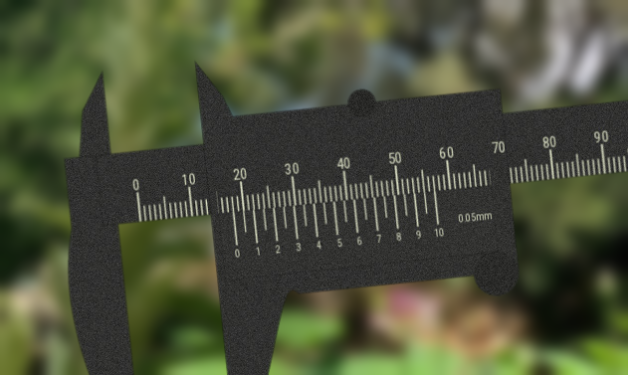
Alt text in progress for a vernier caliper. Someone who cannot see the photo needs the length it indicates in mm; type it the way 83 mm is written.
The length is 18.0 mm
